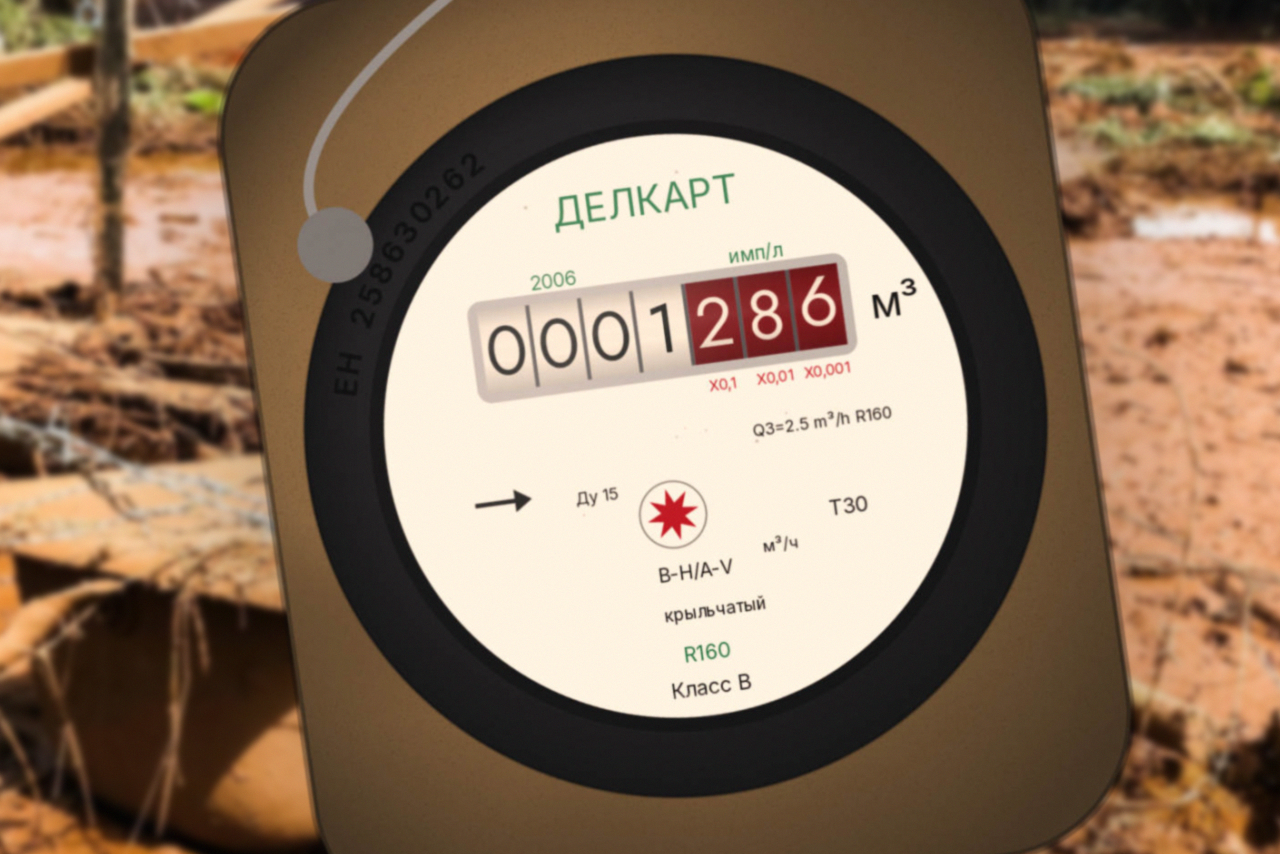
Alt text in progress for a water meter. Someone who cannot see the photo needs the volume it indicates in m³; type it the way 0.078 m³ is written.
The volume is 1.286 m³
